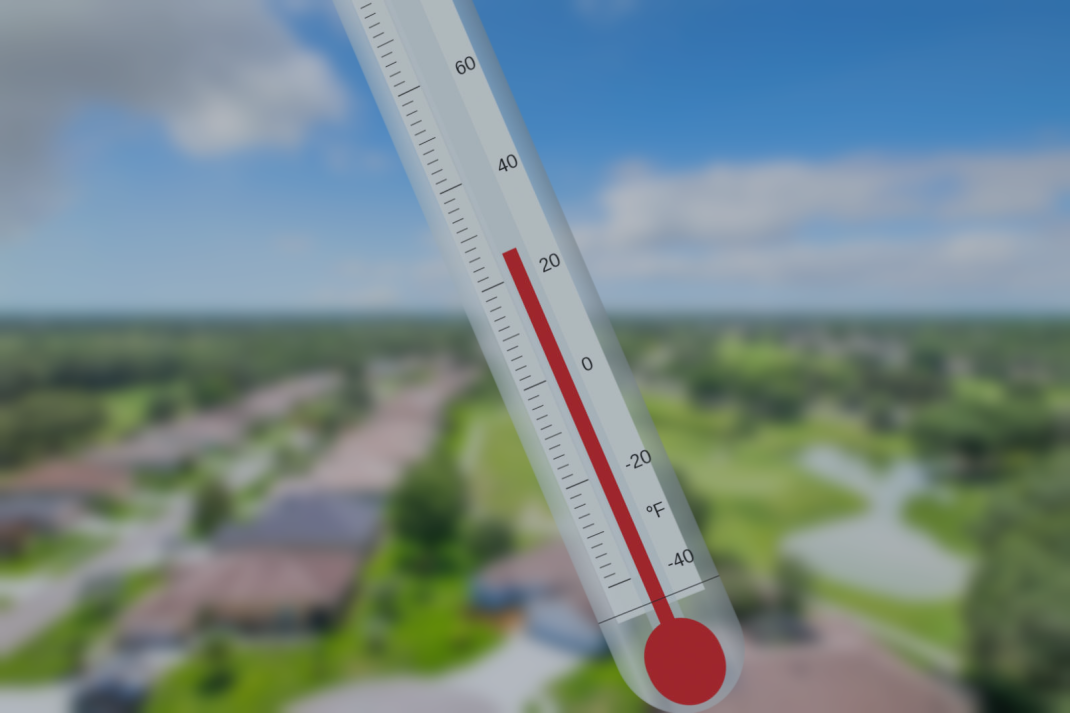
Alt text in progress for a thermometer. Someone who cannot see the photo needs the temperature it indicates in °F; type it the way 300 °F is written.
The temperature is 25 °F
